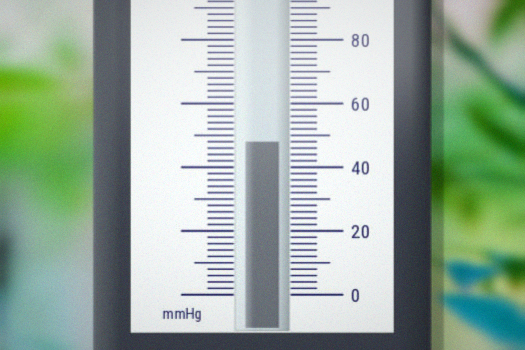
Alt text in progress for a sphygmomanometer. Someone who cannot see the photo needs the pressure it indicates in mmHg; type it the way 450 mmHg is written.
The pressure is 48 mmHg
